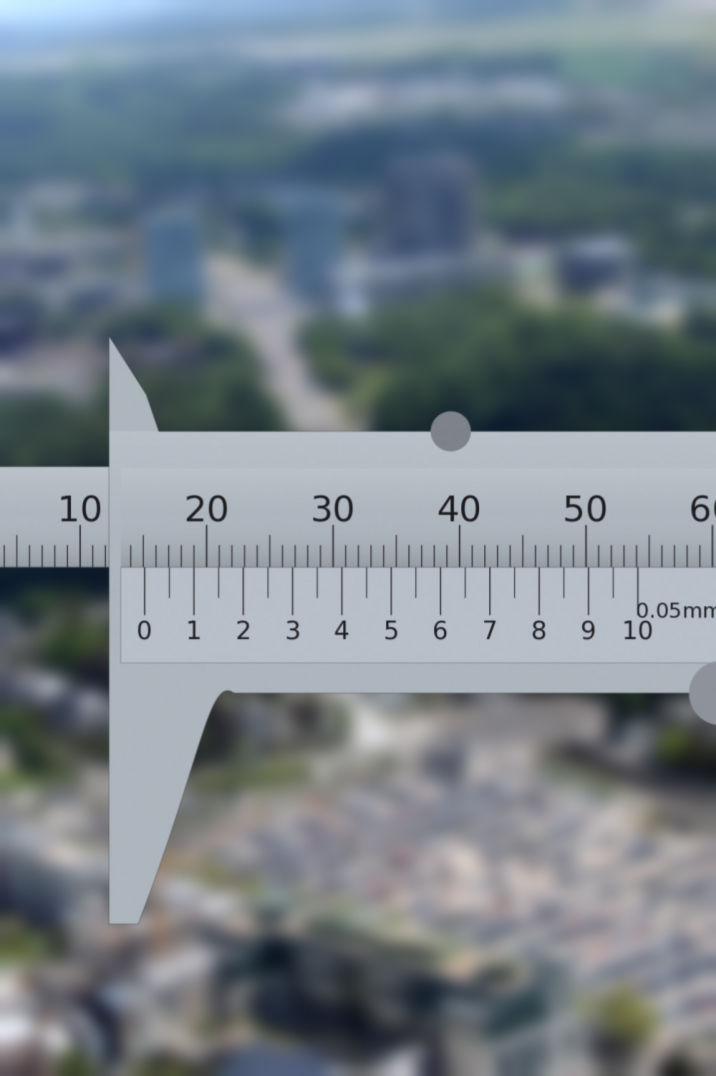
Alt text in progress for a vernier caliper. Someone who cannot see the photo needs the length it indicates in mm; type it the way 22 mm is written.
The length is 15.1 mm
